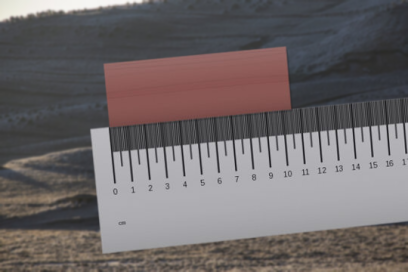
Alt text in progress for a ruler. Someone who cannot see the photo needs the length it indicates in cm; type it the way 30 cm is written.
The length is 10.5 cm
